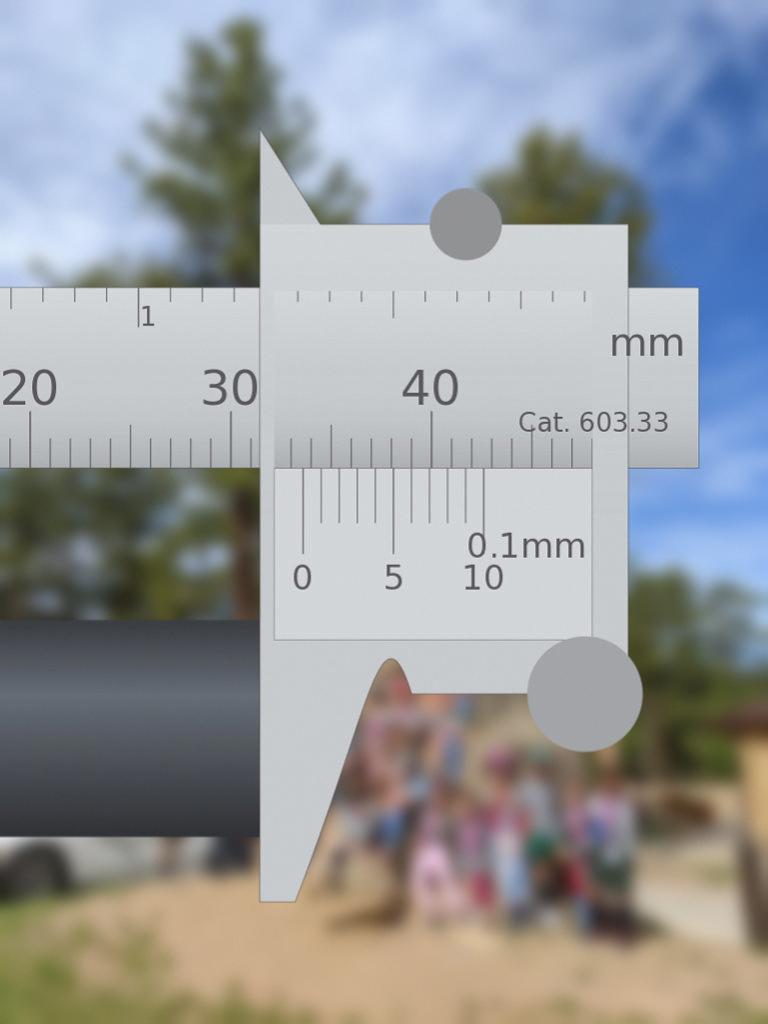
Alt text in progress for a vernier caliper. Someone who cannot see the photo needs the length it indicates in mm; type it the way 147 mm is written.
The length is 33.6 mm
